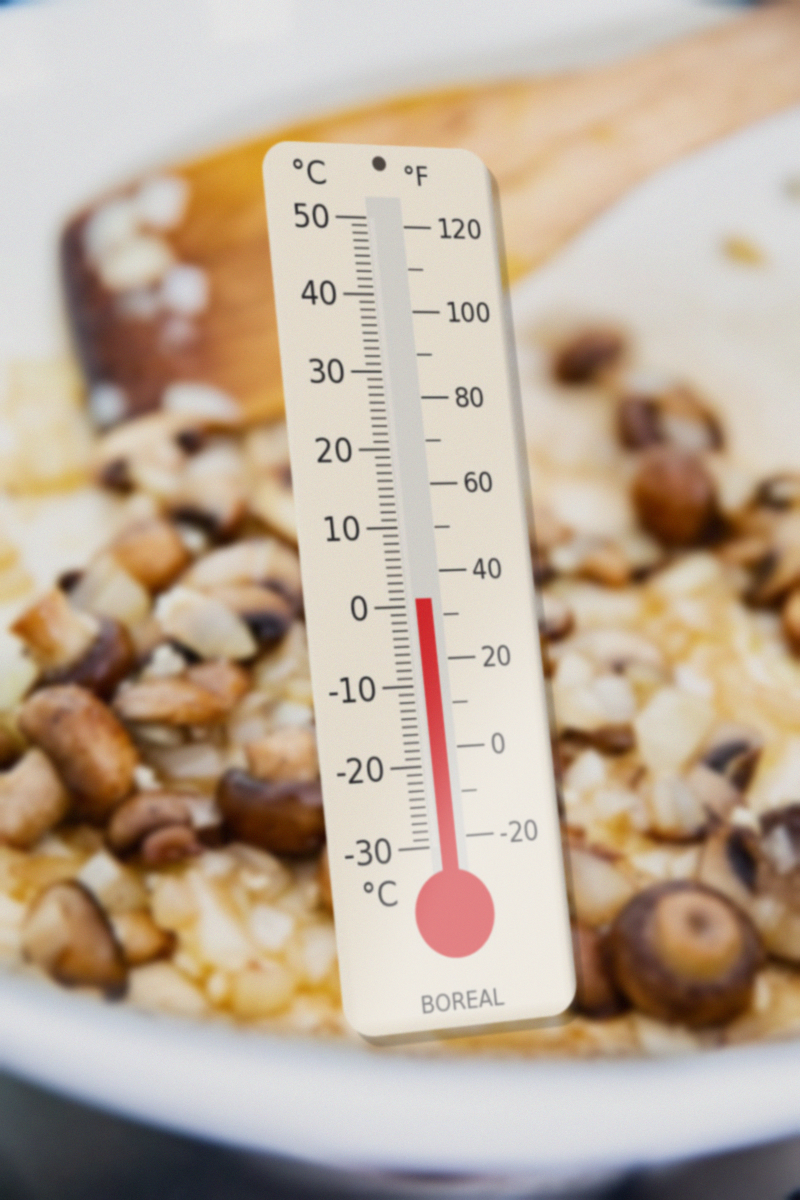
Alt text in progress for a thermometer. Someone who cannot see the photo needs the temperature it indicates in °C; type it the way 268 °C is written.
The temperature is 1 °C
